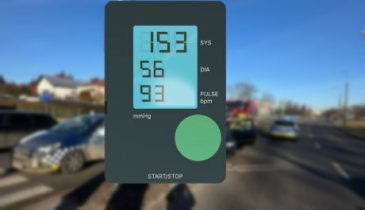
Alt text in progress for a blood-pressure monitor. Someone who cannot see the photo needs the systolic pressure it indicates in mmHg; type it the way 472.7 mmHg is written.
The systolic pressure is 153 mmHg
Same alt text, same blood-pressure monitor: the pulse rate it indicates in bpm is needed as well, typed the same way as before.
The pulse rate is 93 bpm
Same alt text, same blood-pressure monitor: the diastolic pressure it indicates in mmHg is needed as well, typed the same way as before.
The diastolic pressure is 56 mmHg
